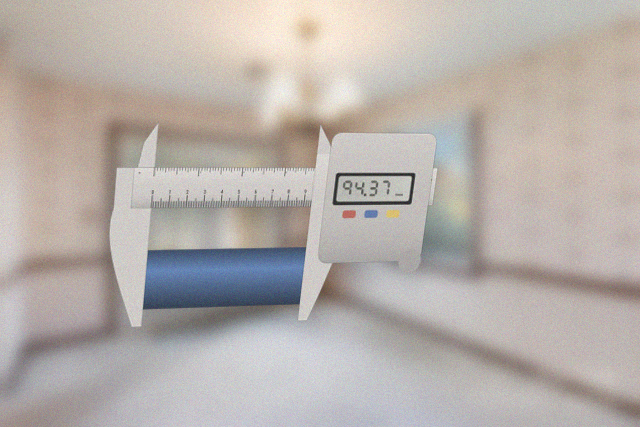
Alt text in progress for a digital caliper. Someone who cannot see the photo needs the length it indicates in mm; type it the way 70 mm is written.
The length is 94.37 mm
